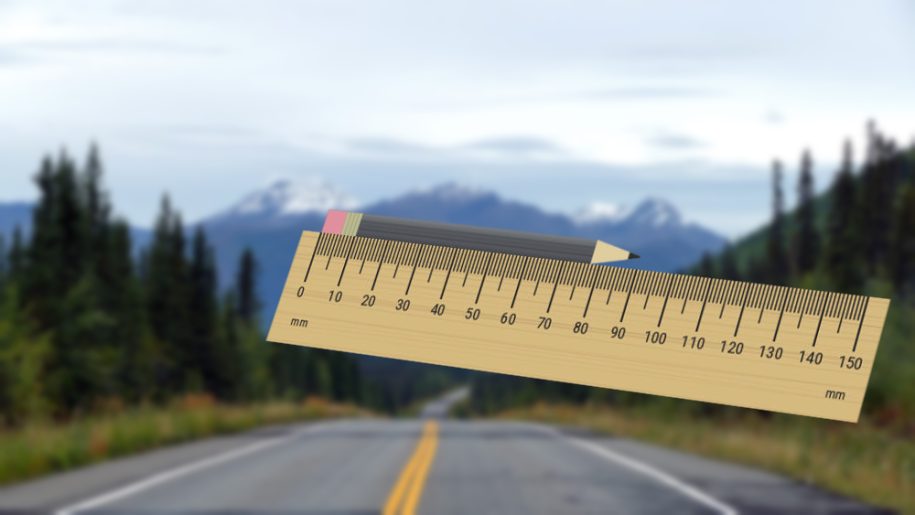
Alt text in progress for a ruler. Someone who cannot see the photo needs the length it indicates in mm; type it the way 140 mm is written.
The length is 90 mm
